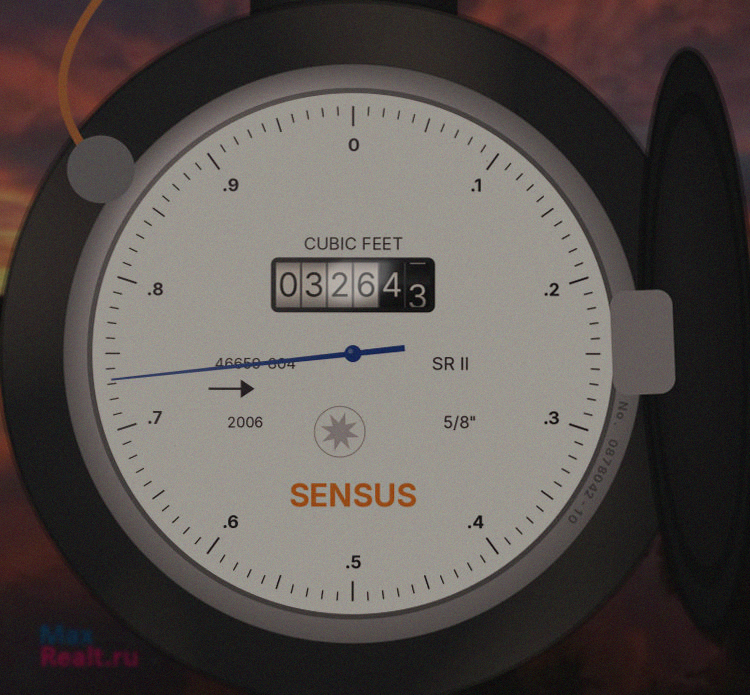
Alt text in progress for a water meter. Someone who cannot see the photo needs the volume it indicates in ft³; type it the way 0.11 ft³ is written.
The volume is 32642.73 ft³
